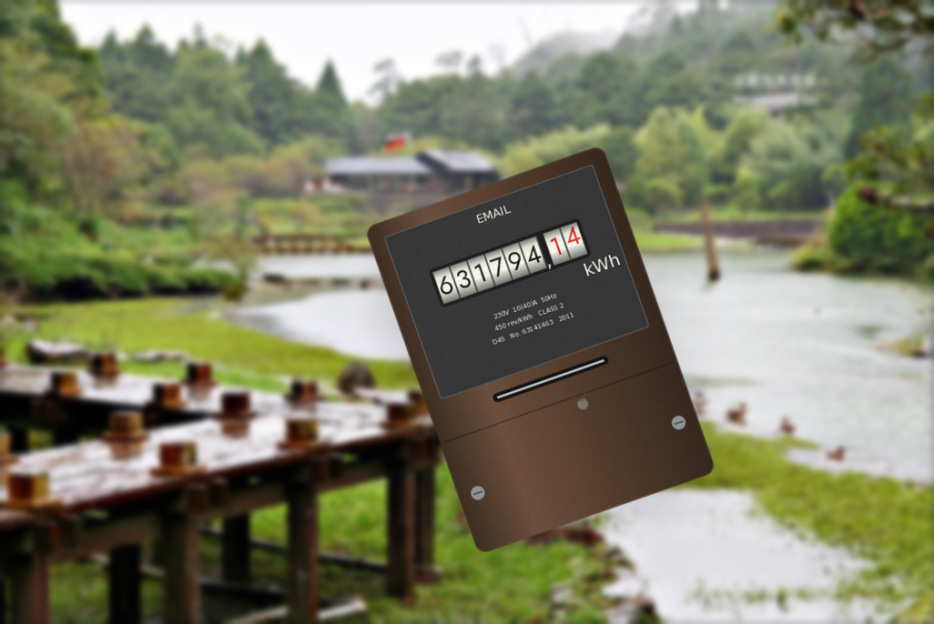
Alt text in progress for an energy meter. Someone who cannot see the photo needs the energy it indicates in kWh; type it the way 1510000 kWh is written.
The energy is 631794.14 kWh
